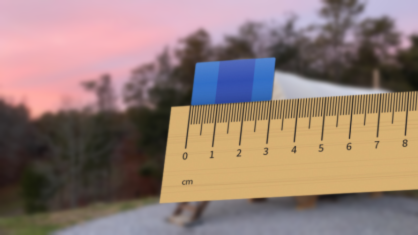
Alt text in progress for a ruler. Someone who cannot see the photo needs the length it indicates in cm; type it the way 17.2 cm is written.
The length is 3 cm
